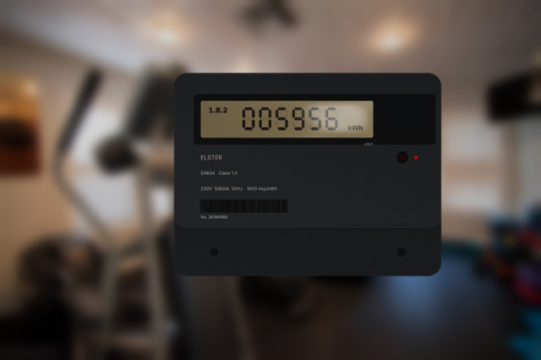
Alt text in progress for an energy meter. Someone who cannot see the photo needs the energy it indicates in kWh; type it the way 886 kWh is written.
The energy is 5956 kWh
